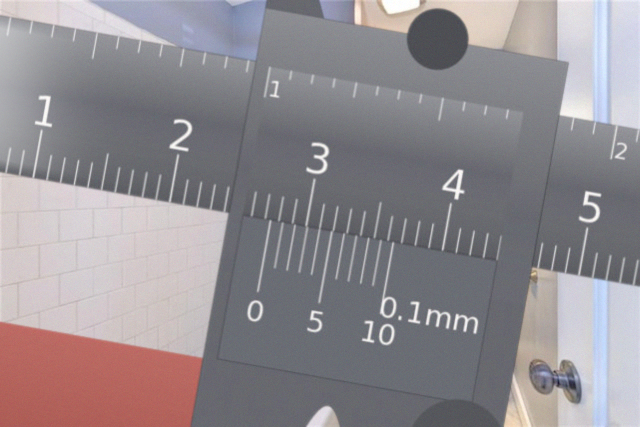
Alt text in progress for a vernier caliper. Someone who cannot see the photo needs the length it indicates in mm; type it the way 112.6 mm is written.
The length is 27.4 mm
